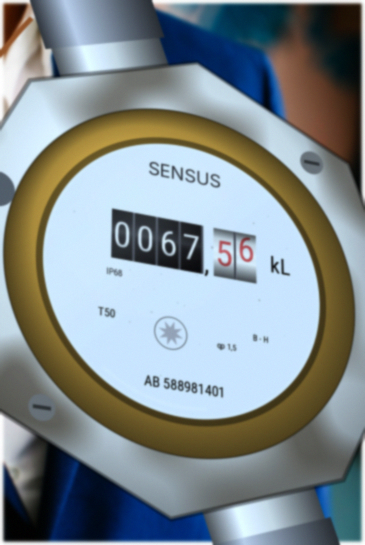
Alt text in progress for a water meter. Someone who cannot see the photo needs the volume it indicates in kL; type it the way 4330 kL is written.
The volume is 67.56 kL
